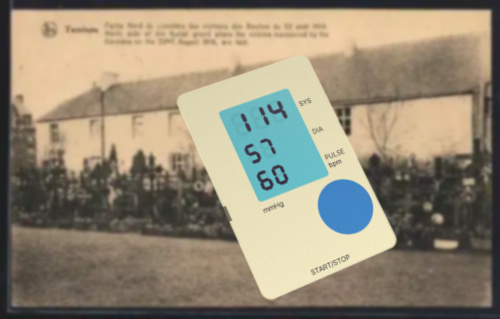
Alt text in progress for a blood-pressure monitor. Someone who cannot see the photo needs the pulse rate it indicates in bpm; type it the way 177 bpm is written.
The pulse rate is 60 bpm
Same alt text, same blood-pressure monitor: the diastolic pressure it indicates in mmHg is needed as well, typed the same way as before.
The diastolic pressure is 57 mmHg
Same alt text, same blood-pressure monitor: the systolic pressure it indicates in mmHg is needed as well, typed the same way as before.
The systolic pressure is 114 mmHg
